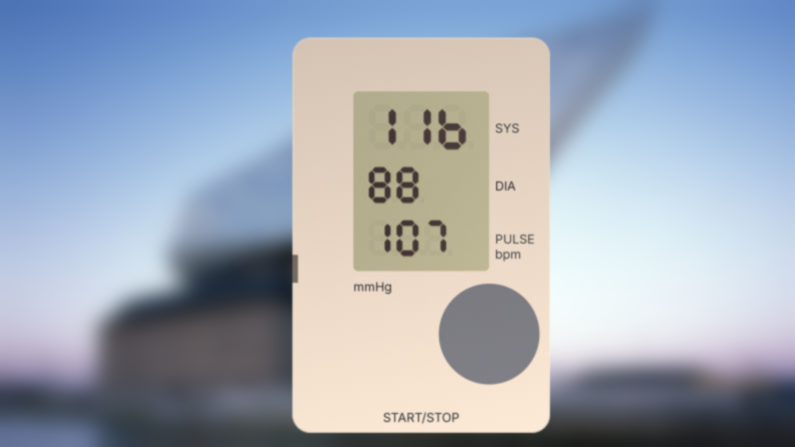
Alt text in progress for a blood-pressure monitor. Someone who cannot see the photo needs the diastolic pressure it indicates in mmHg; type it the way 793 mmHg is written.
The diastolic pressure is 88 mmHg
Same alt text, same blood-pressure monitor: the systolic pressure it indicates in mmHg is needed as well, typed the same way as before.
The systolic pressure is 116 mmHg
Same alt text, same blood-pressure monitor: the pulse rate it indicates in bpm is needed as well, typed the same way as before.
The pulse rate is 107 bpm
